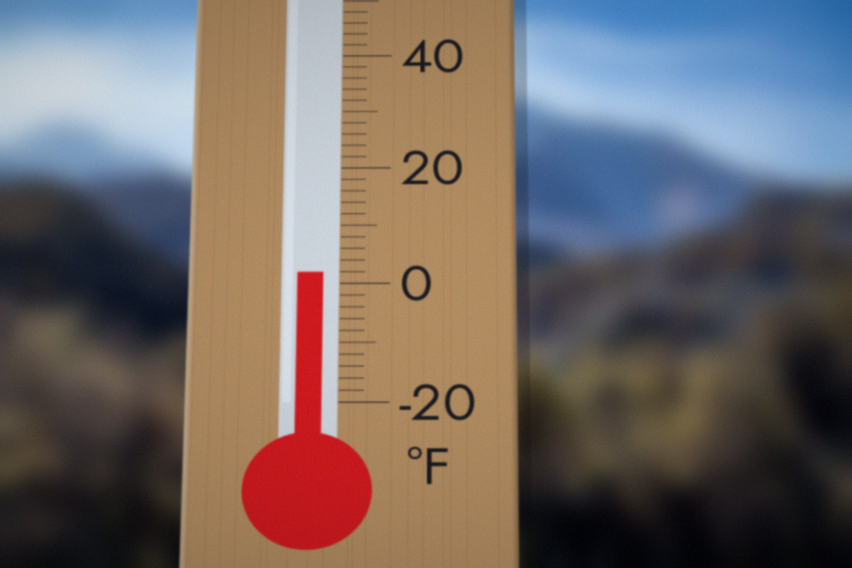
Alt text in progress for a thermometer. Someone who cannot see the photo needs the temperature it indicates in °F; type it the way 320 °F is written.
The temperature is 2 °F
